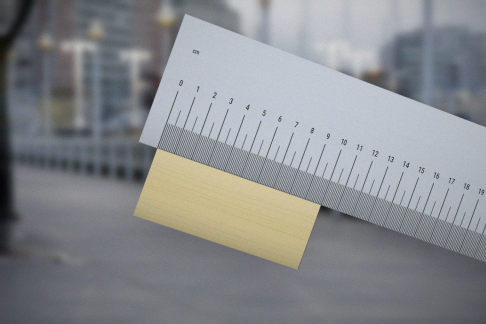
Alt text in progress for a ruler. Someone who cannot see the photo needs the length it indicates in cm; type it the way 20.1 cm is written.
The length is 10 cm
